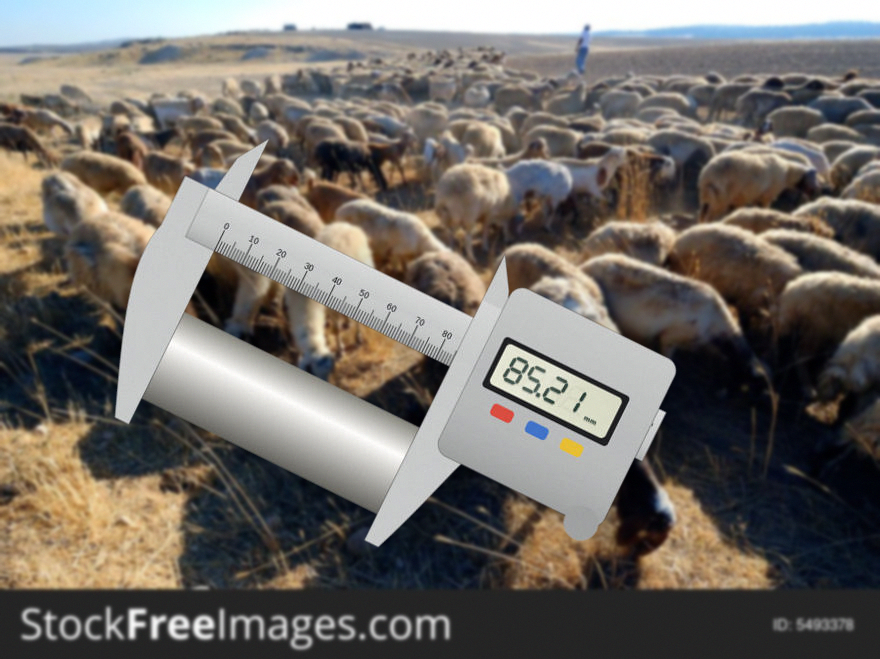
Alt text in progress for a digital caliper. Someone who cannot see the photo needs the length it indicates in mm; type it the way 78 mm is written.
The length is 85.21 mm
